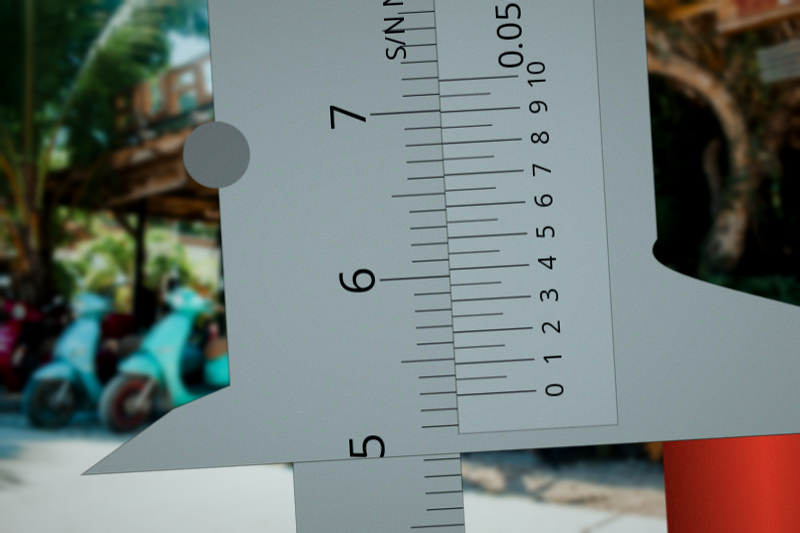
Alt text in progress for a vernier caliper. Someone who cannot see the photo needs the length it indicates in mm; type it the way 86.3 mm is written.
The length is 52.8 mm
